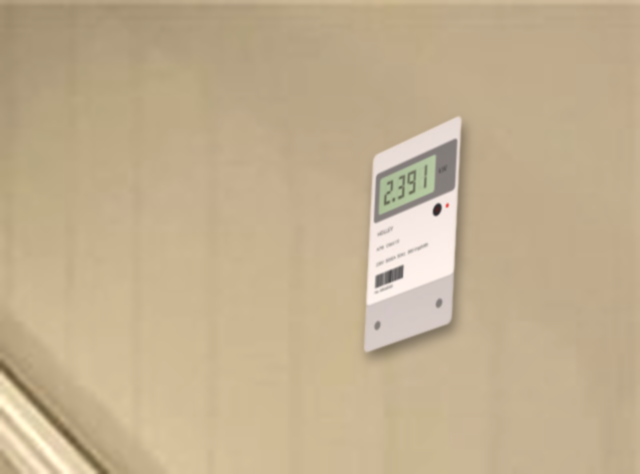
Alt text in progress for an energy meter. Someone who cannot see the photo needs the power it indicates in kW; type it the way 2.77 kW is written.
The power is 2.391 kW
